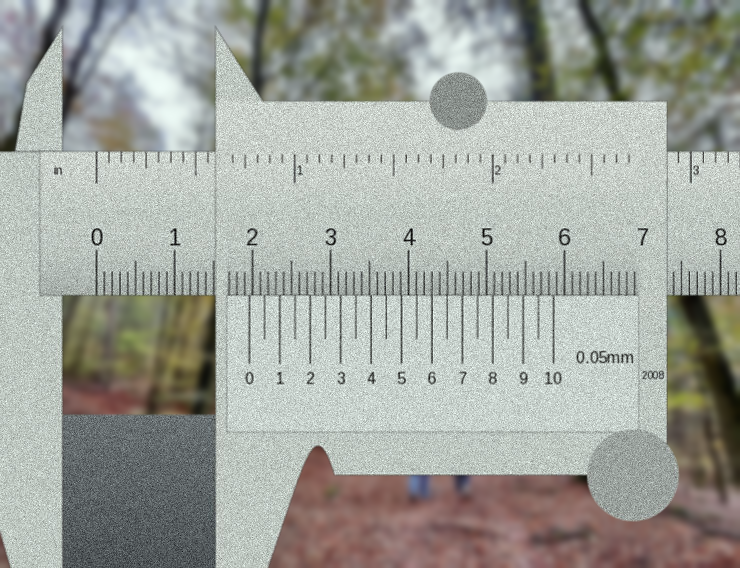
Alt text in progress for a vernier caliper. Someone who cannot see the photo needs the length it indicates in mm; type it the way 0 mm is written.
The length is 19.6 mm
